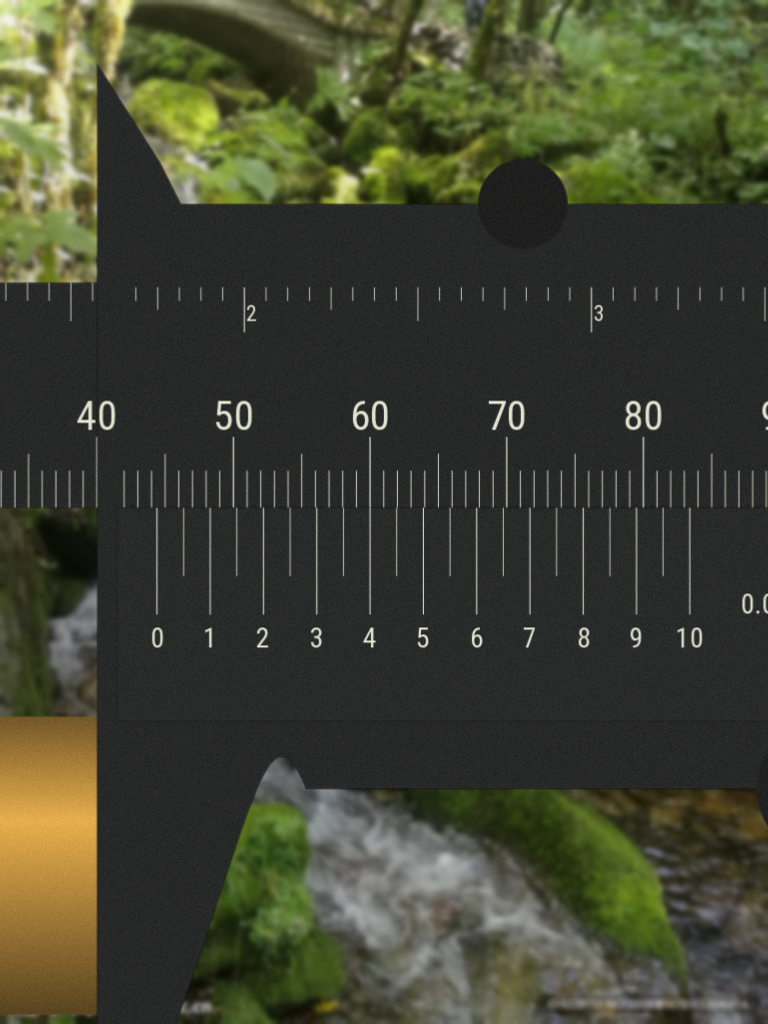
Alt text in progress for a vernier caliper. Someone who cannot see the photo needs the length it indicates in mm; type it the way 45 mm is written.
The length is 44.4 mm
